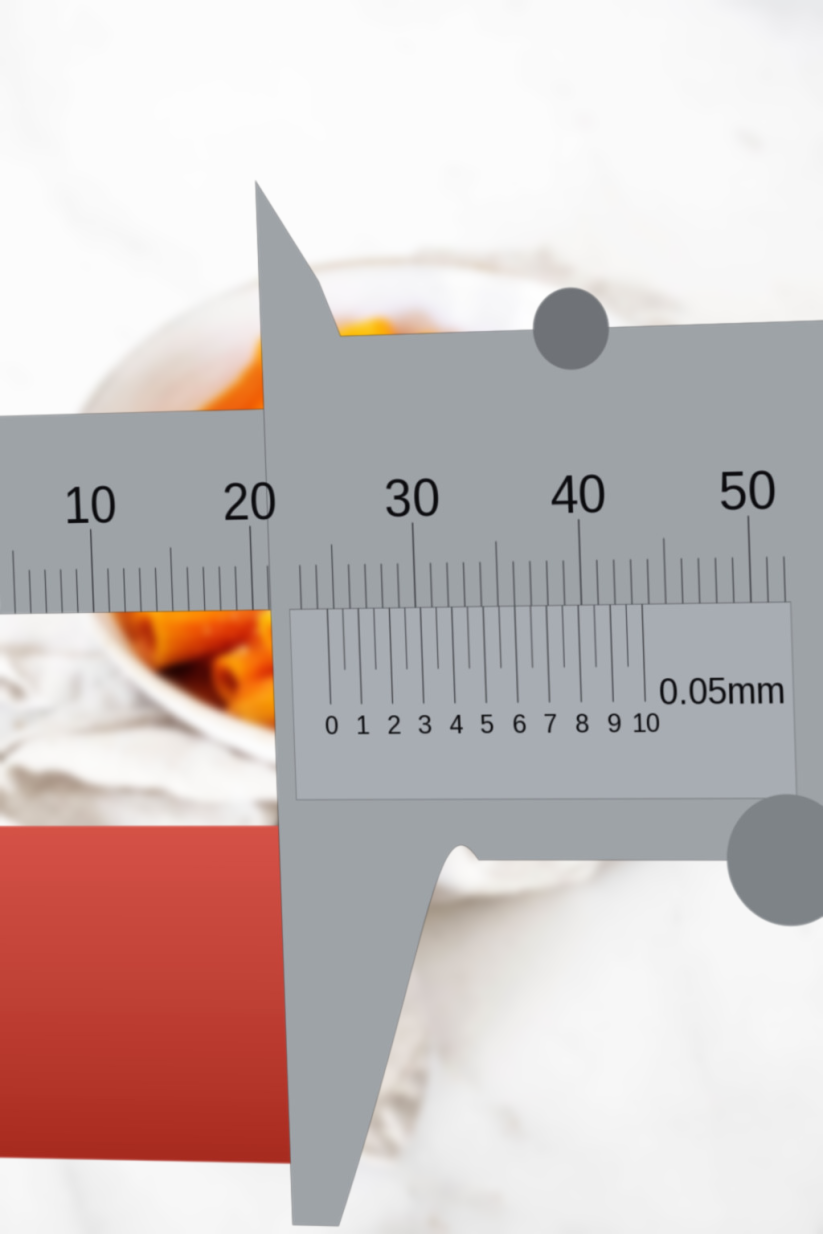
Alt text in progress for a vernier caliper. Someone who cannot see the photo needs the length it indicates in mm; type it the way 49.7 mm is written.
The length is 24.6 mm
